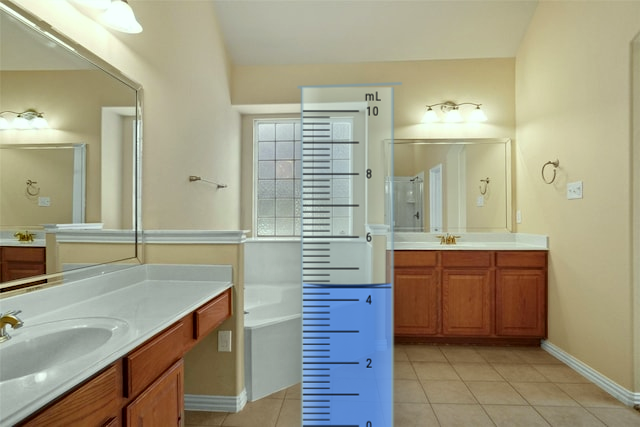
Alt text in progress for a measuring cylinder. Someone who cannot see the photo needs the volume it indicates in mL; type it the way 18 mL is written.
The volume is 4.4 mL
